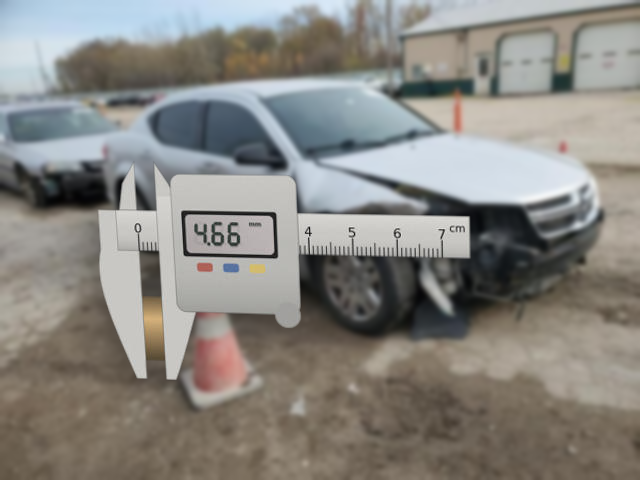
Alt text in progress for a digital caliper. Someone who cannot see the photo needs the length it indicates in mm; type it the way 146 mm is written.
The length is 4.66 mm
